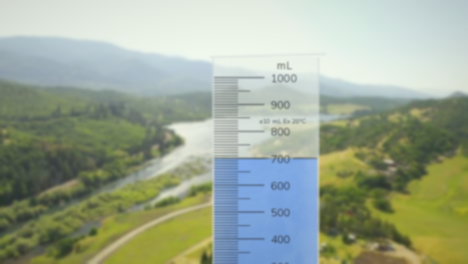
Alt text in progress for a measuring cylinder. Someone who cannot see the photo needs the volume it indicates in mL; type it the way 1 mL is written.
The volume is 700 mL
